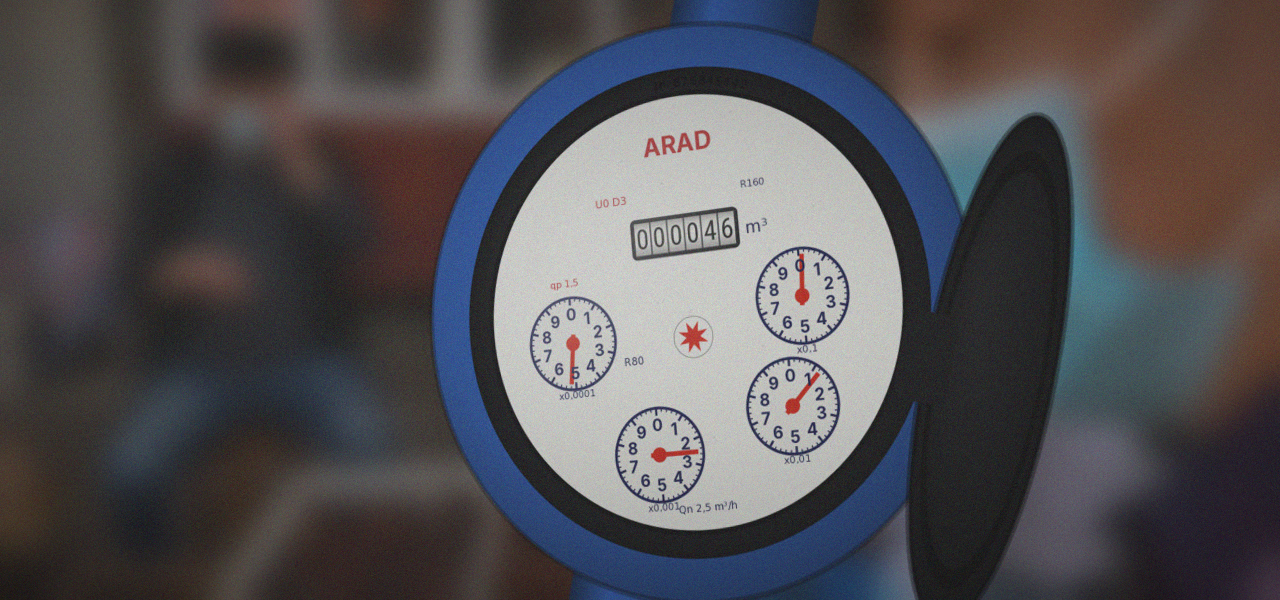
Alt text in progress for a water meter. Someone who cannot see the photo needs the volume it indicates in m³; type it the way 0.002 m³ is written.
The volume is 46.0125 m³
